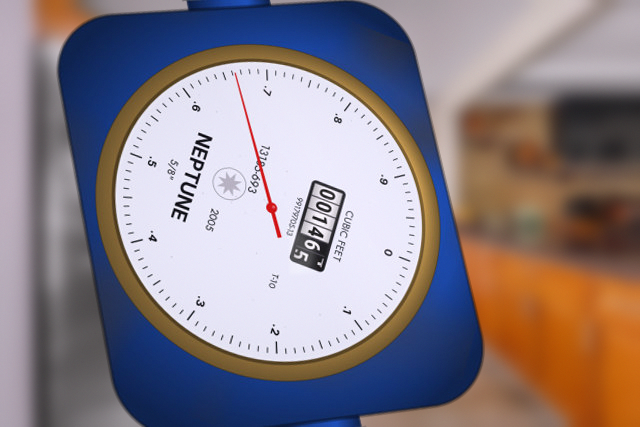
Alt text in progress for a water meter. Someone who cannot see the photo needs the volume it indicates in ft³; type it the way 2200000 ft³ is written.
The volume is 1464.66 ft³
